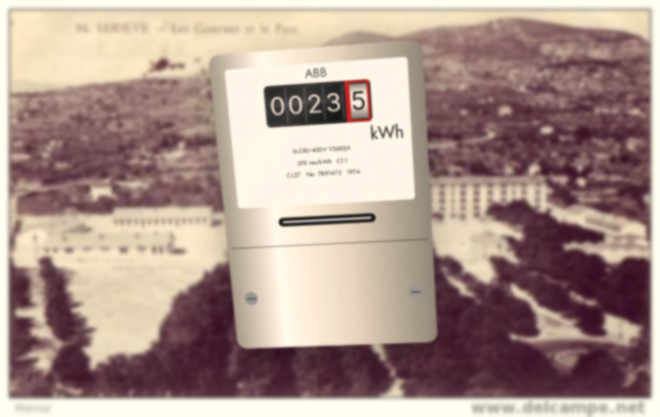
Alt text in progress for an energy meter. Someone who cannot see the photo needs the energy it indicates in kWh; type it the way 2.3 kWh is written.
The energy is 23.5 kWh
